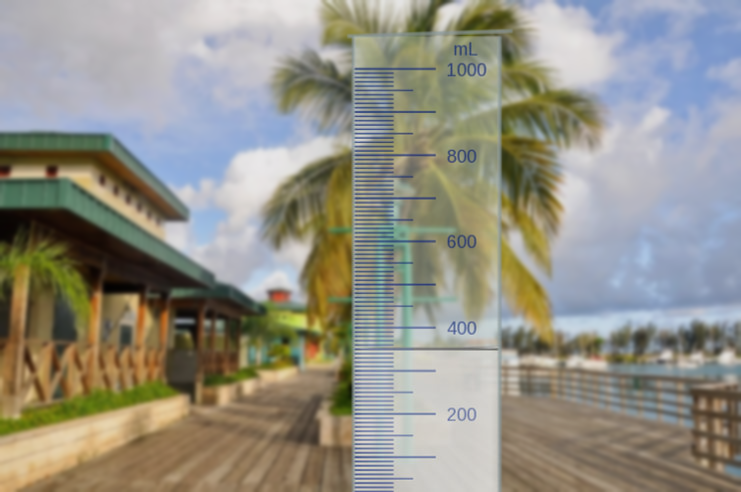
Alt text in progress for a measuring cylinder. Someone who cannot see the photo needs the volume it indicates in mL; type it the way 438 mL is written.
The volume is 350 mL
